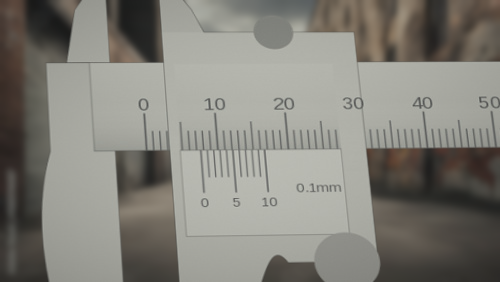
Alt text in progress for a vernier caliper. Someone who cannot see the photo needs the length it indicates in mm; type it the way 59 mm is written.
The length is 7.6 mm
